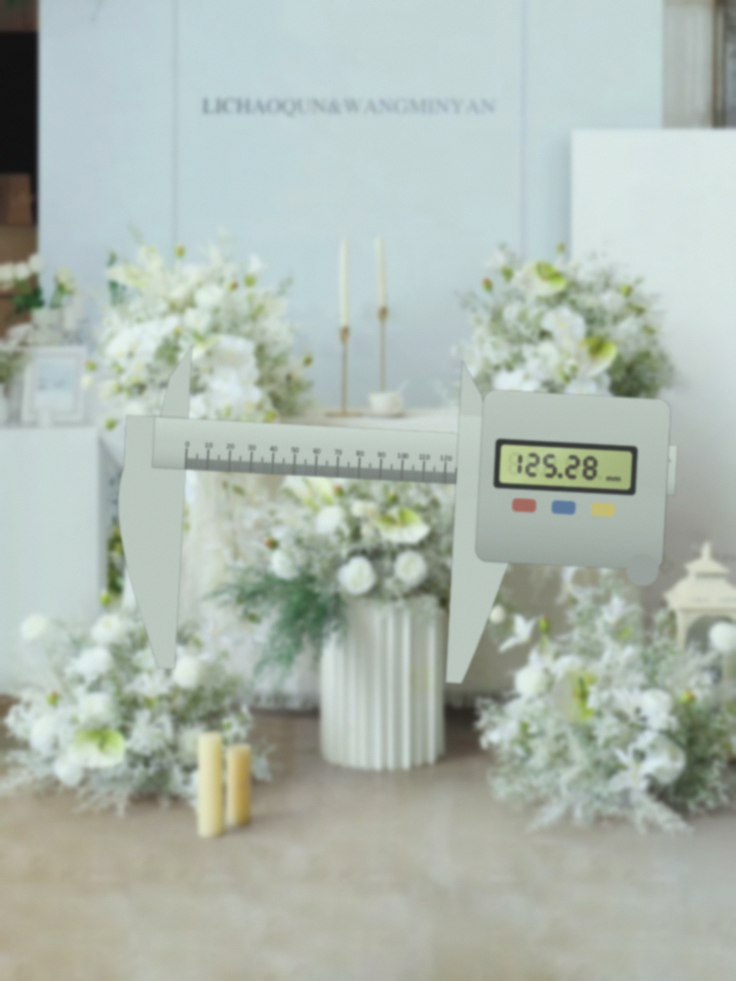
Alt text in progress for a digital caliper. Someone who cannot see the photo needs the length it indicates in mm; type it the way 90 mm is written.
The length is 125.28 mm
